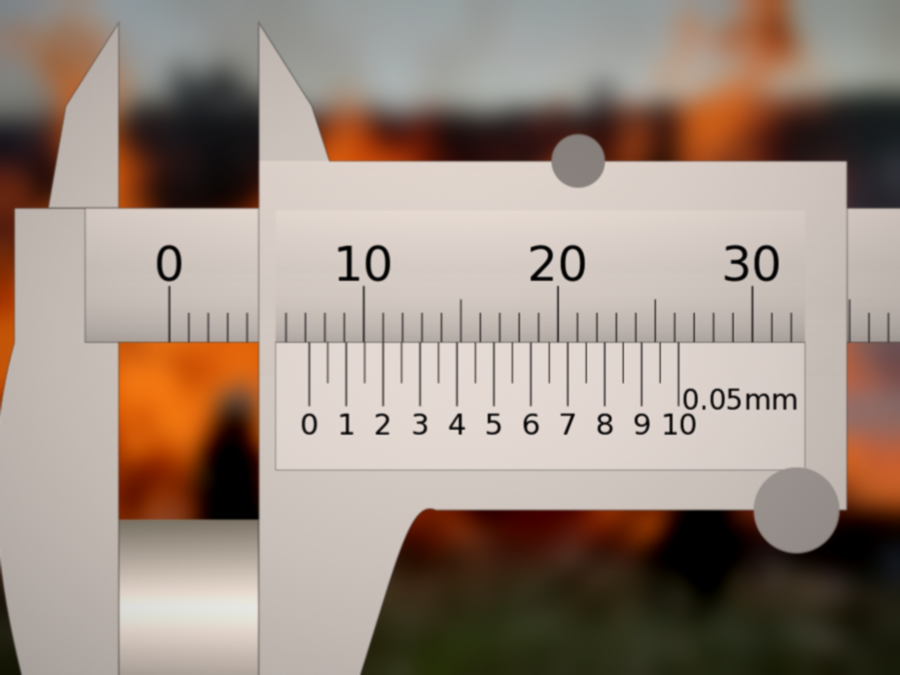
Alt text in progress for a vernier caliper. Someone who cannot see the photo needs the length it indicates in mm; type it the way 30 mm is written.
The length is 7.2 mm
